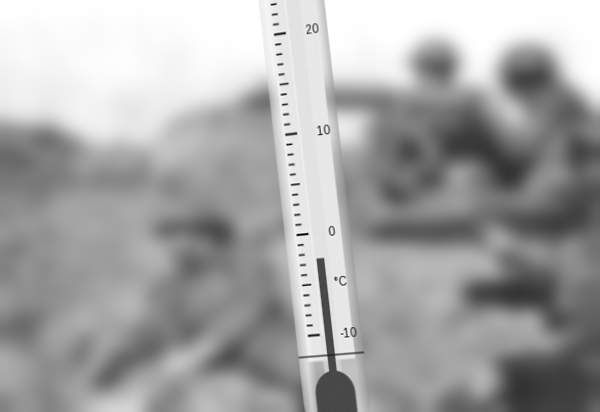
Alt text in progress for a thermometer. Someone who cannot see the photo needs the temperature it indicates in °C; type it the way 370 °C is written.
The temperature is -2.5 °C
